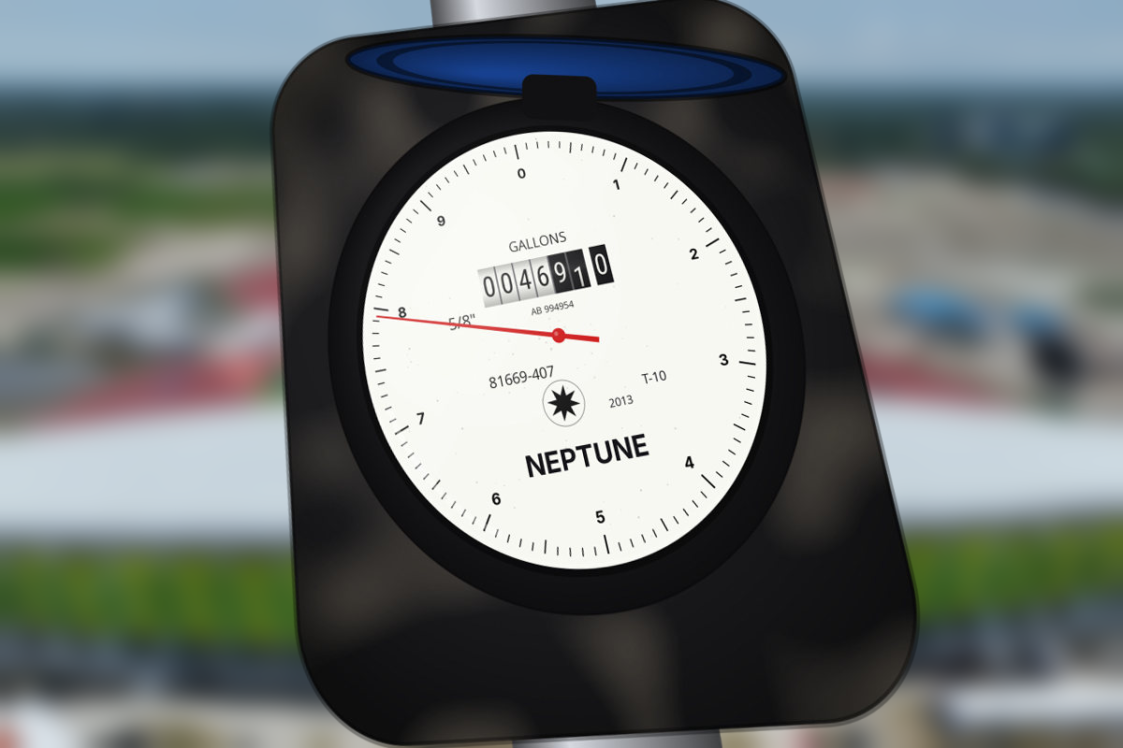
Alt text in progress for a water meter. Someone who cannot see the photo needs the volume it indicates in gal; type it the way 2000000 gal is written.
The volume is 46907.9 gal
